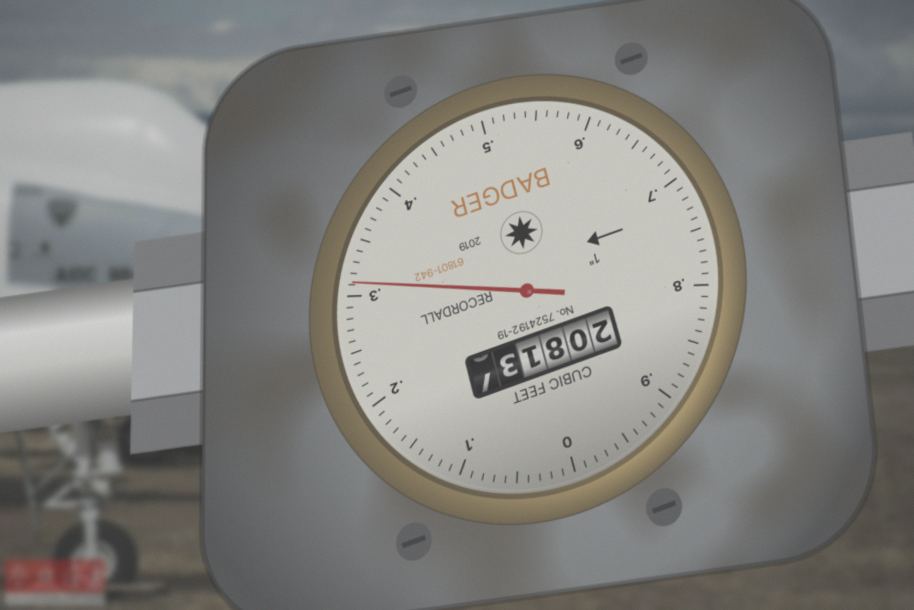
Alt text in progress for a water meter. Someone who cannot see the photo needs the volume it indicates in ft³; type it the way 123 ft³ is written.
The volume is 208137.31 ft³
